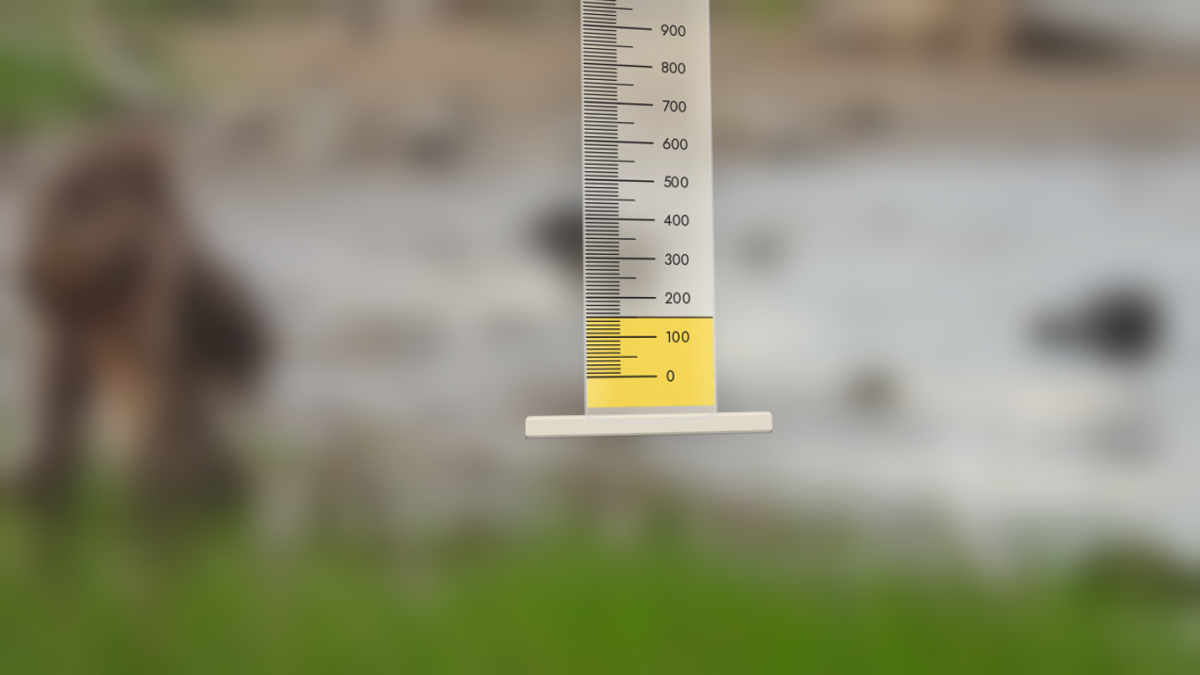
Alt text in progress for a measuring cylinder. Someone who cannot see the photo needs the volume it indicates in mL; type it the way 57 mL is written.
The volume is 150 mL
